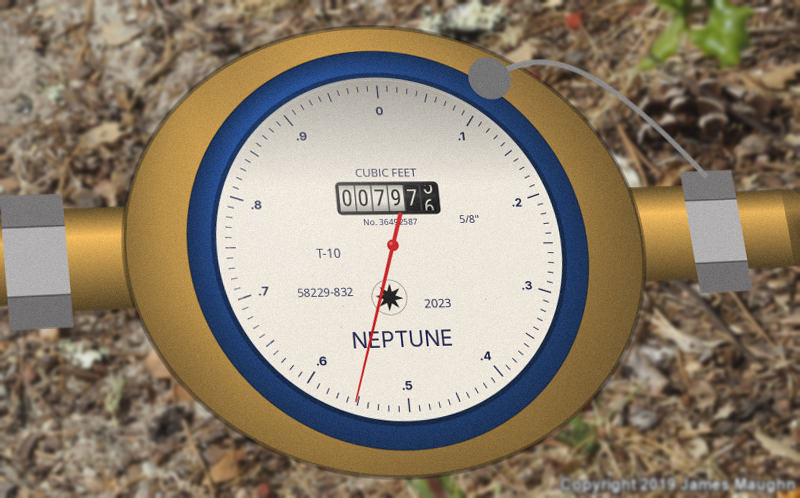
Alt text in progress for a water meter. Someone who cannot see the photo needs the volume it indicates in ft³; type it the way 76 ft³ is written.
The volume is 7975.55 ft³
